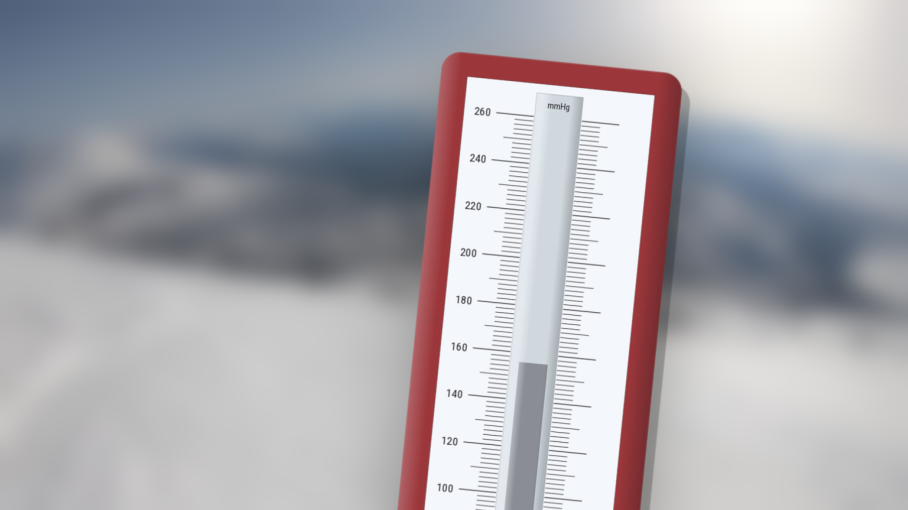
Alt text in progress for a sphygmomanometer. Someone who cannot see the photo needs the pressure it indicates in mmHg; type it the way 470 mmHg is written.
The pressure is 156 mmHg
